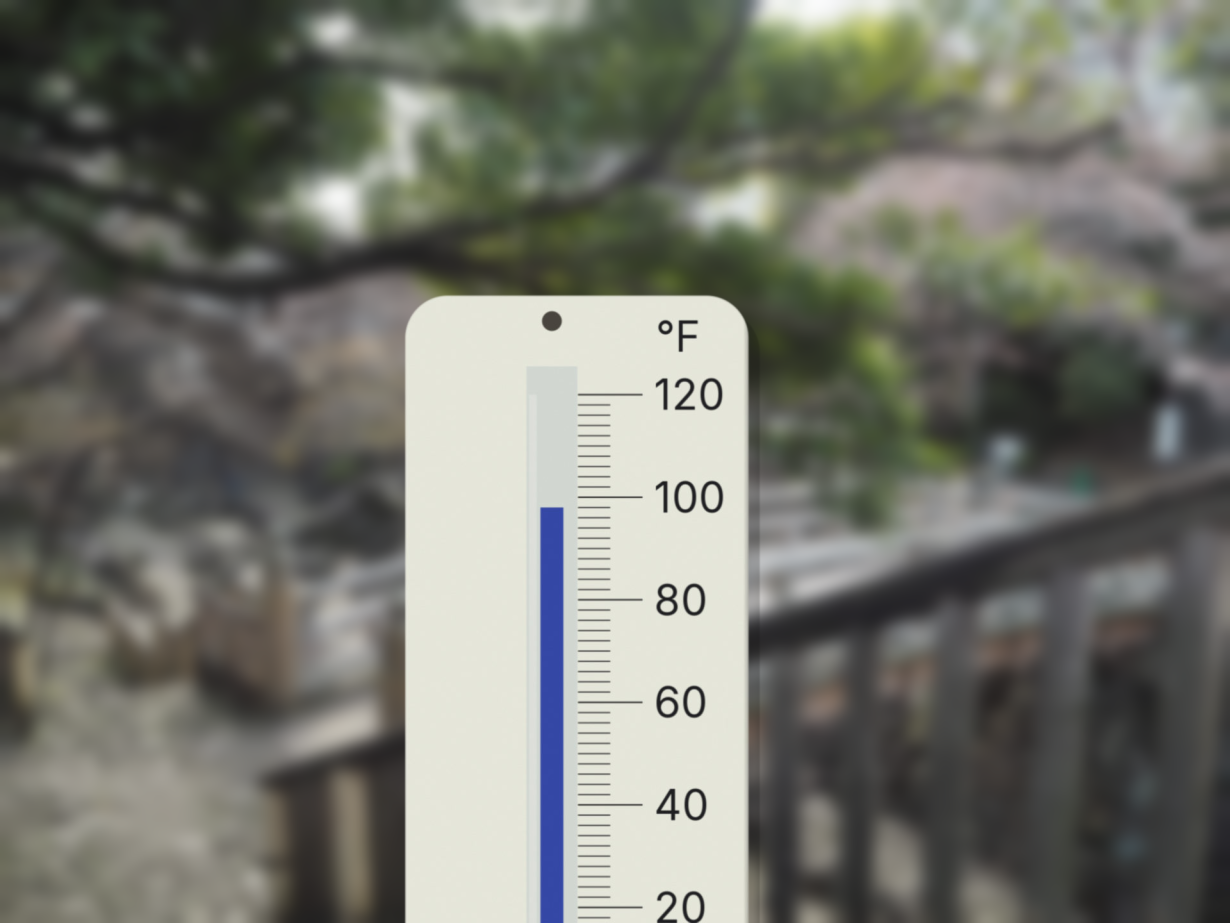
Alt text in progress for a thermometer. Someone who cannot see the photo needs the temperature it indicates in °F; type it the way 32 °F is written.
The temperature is 98 °F
